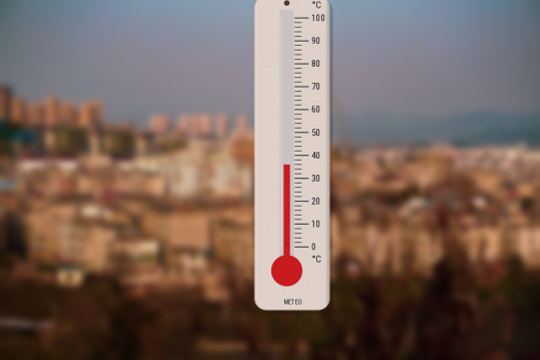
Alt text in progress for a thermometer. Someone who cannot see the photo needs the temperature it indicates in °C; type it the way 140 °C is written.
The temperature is 36 °C
